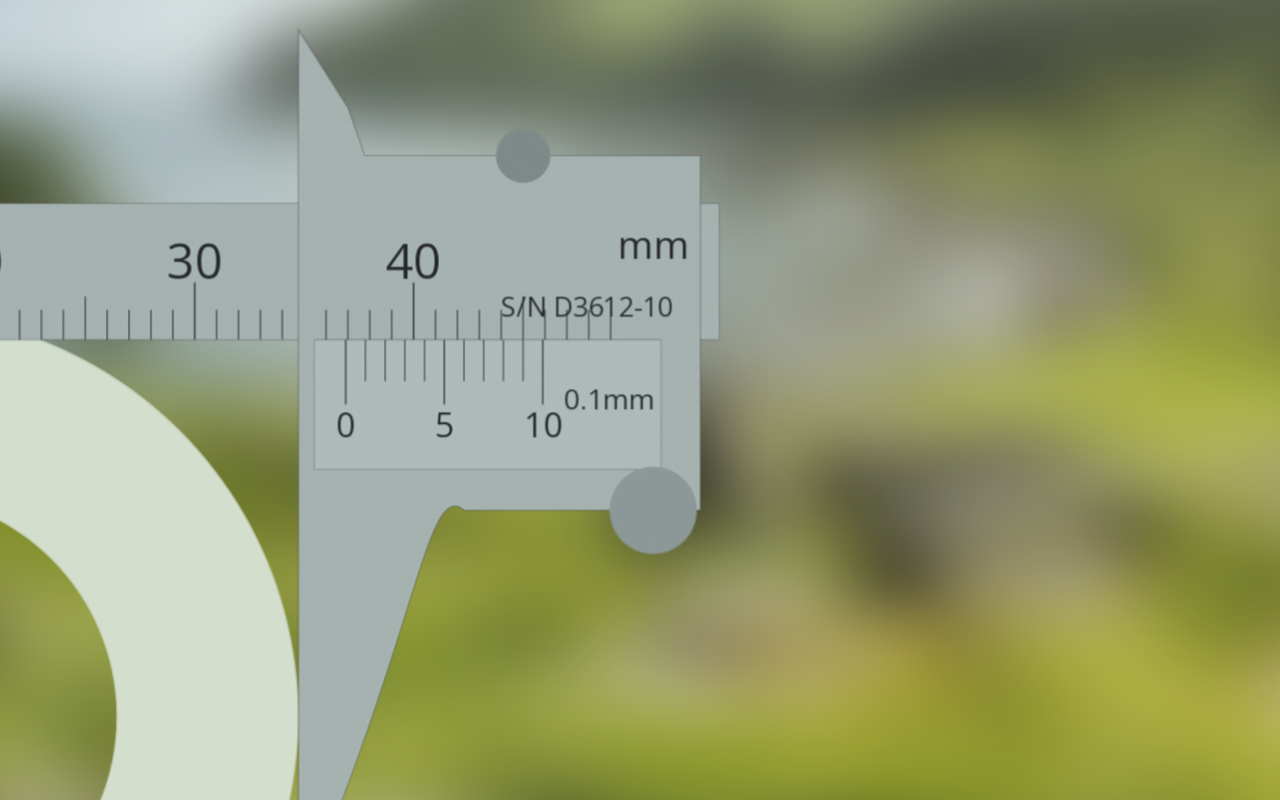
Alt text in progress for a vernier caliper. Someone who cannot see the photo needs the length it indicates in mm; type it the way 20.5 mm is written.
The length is 36.9 mm
